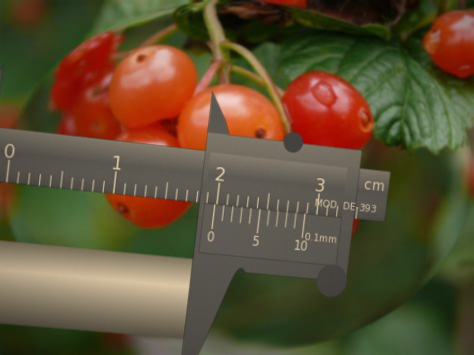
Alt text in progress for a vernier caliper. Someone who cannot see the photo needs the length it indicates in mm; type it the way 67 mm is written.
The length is 19.8 mm
